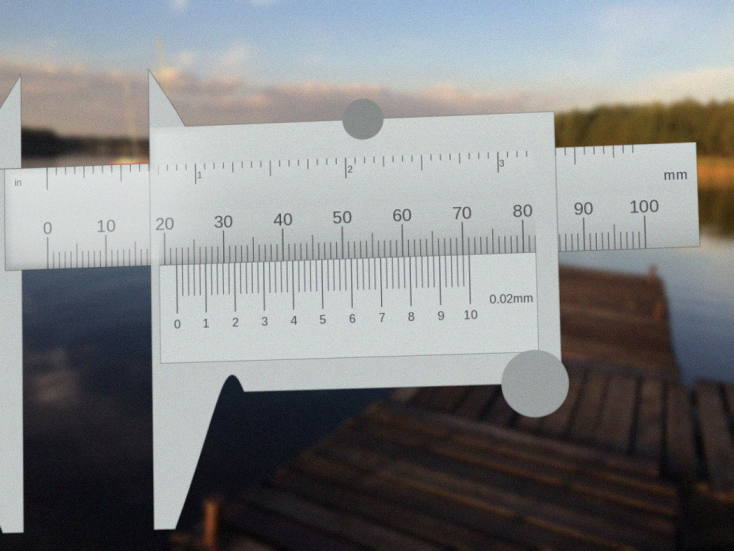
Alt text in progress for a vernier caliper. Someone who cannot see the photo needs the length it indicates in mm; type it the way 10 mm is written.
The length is 22.0 mm
